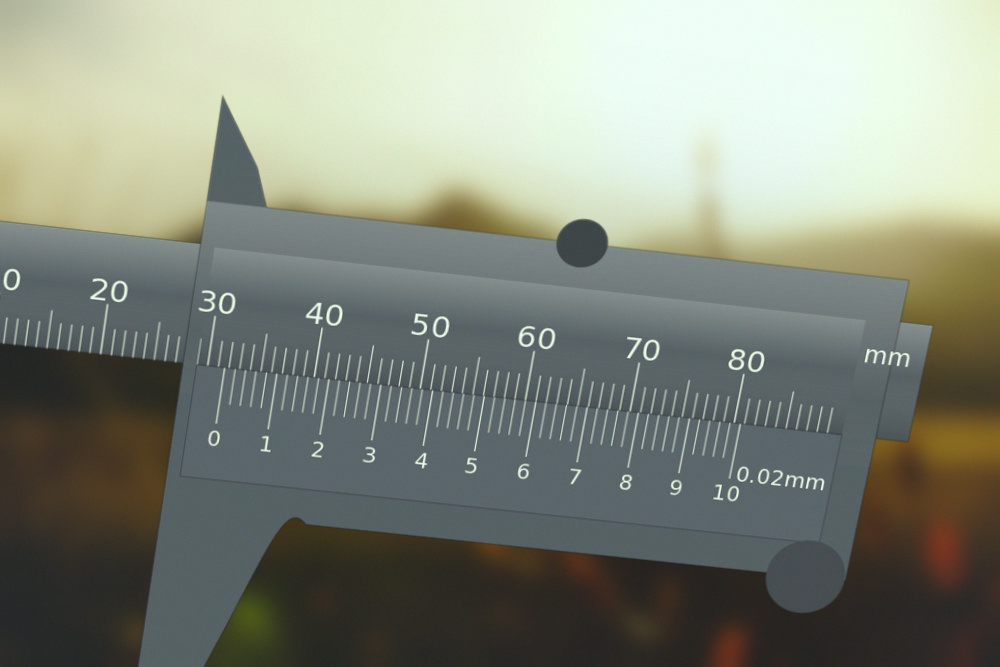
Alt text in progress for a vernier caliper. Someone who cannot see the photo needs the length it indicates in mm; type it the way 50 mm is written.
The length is 31.6 mm
